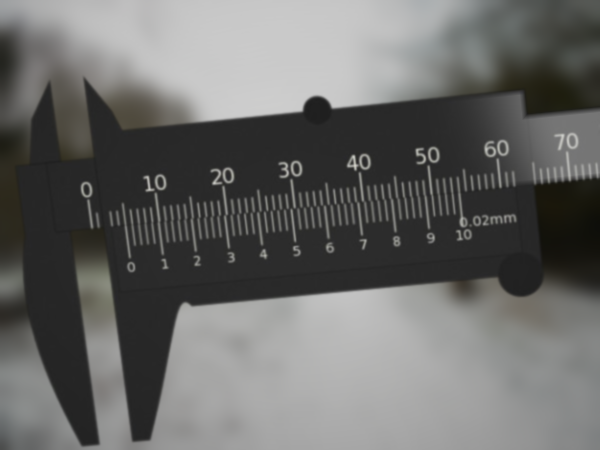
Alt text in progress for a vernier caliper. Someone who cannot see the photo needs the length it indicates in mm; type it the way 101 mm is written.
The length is 5.0 mm
